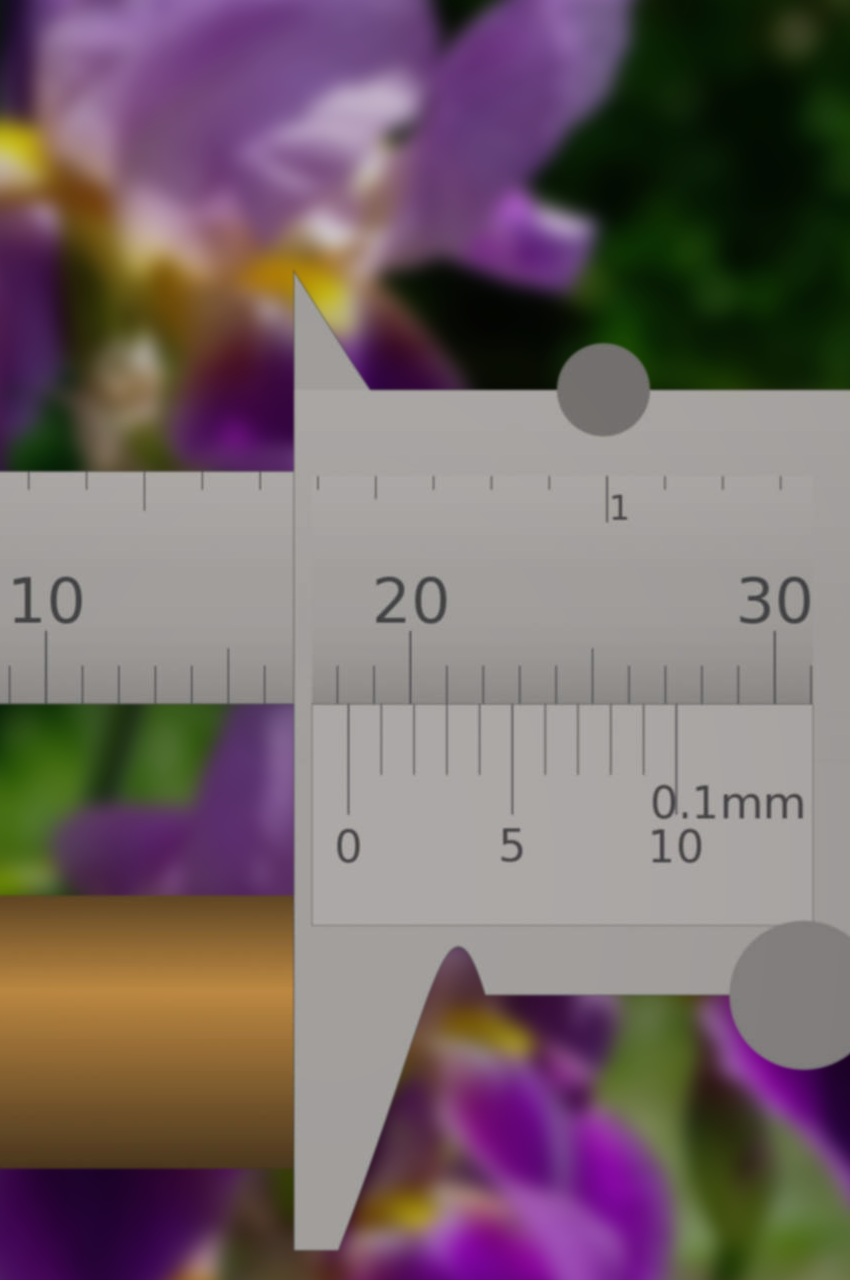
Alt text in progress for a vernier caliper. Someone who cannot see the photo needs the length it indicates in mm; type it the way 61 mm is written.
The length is 18.3 mm
